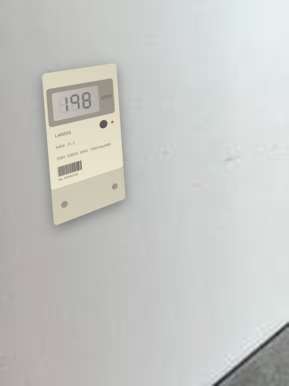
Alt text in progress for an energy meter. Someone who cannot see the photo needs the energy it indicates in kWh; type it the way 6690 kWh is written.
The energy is 198 kWh
